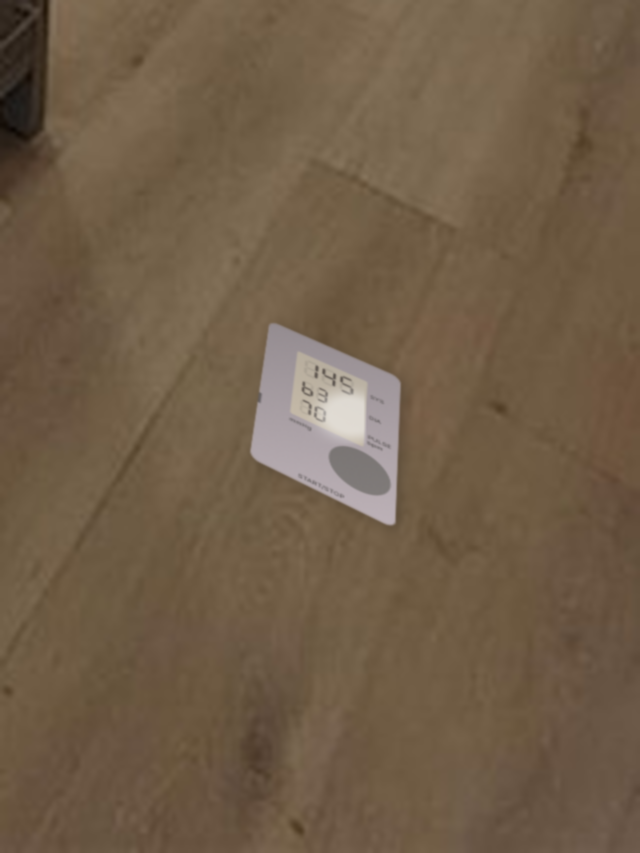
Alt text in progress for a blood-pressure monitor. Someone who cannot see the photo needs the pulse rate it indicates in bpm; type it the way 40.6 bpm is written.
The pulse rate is 70 bpm
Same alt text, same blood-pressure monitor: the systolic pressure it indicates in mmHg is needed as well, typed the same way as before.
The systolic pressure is 145 mmHg
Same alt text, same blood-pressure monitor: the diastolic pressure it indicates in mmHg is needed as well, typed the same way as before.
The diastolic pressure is 63 mmHg
